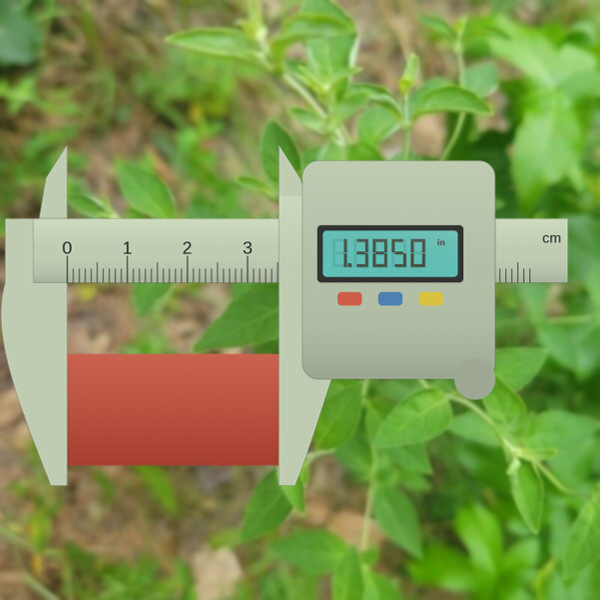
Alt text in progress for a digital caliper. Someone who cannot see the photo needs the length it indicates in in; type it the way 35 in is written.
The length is 1.3850 in
